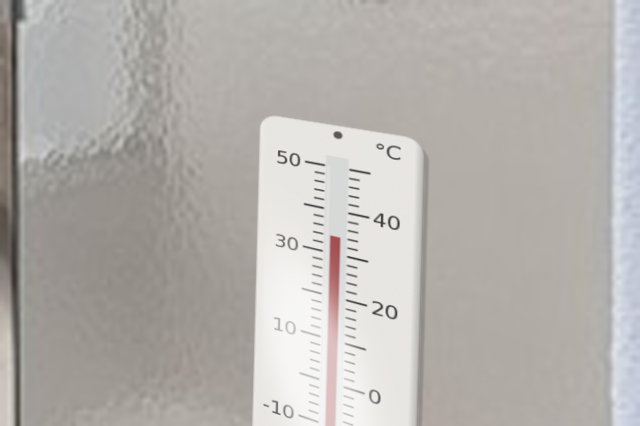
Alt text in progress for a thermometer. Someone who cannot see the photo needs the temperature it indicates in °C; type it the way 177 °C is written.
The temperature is 34 °C
